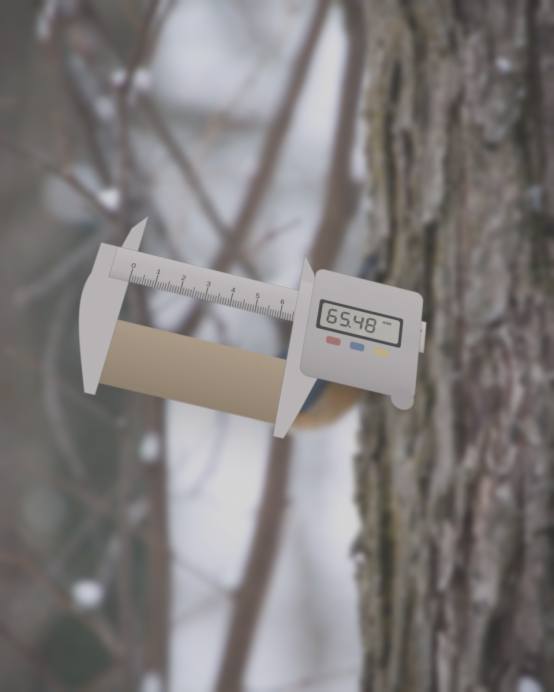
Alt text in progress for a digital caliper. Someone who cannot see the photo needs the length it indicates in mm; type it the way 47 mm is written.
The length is 65.48 mm
